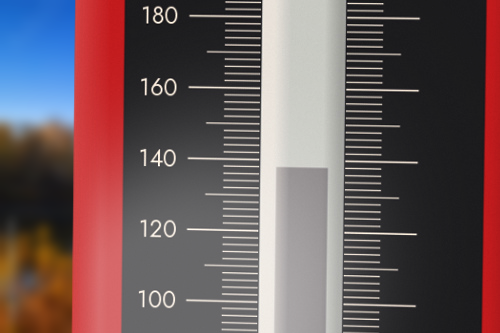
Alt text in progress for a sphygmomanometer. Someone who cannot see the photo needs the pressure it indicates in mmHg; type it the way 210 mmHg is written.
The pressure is 138 mmHg
